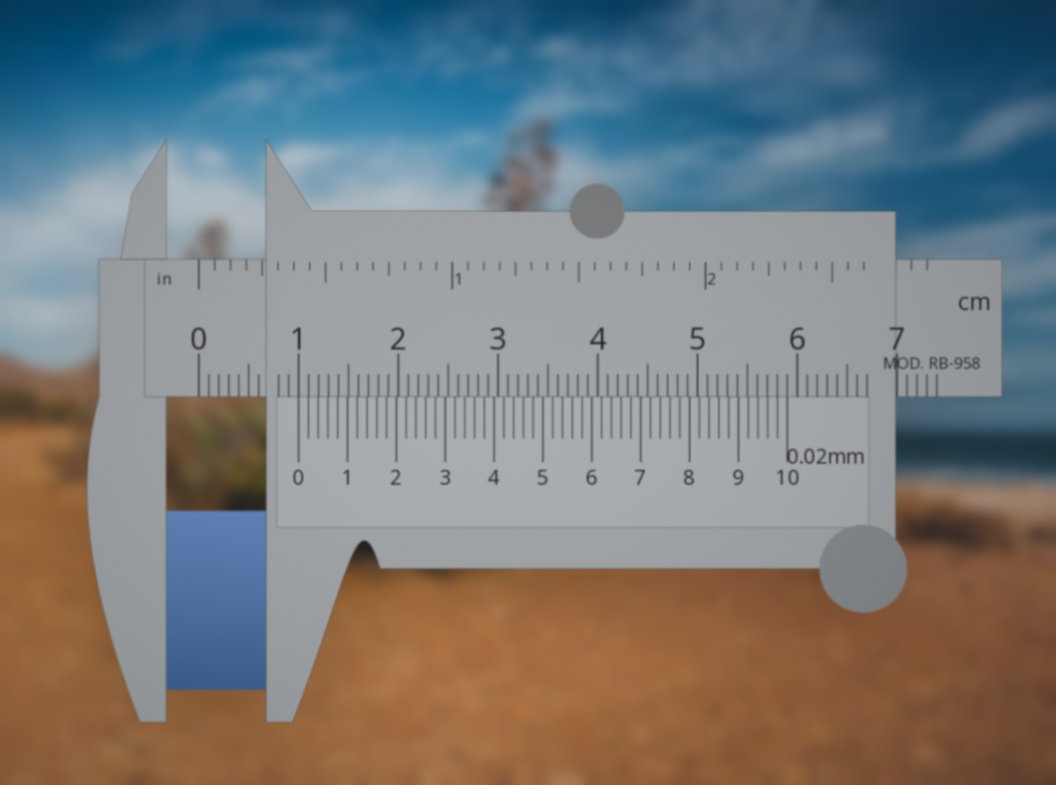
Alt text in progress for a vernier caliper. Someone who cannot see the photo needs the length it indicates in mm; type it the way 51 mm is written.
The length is 10.0 mm
